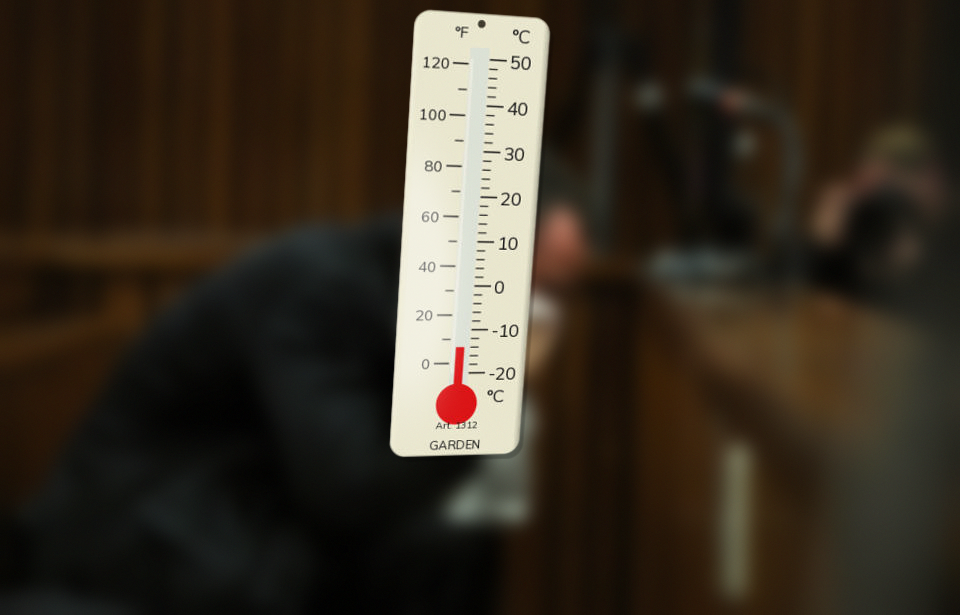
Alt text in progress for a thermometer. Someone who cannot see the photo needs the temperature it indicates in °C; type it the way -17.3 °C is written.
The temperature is -14 °C
